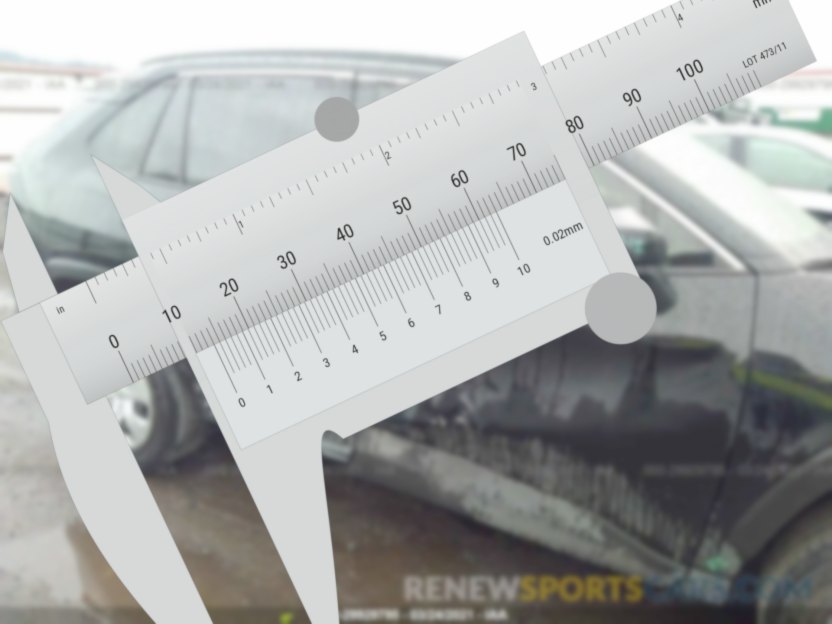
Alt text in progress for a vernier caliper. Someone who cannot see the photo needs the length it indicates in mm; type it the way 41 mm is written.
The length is 14.0 mm
